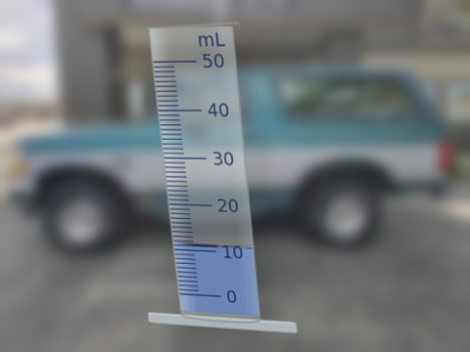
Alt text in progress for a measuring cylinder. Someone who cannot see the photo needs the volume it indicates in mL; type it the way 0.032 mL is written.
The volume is 11 mL
